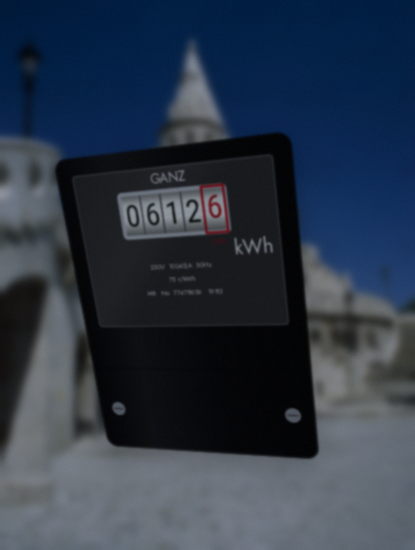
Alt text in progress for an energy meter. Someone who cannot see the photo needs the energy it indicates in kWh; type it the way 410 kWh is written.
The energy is 612.6 kWh
